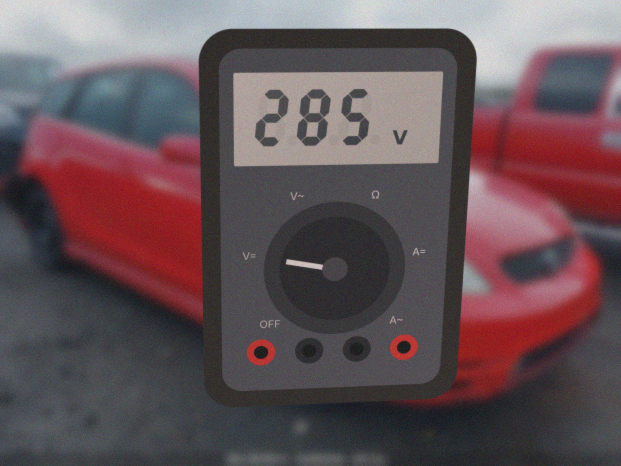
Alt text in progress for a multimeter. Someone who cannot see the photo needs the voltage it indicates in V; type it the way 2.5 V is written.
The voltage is 285 V
